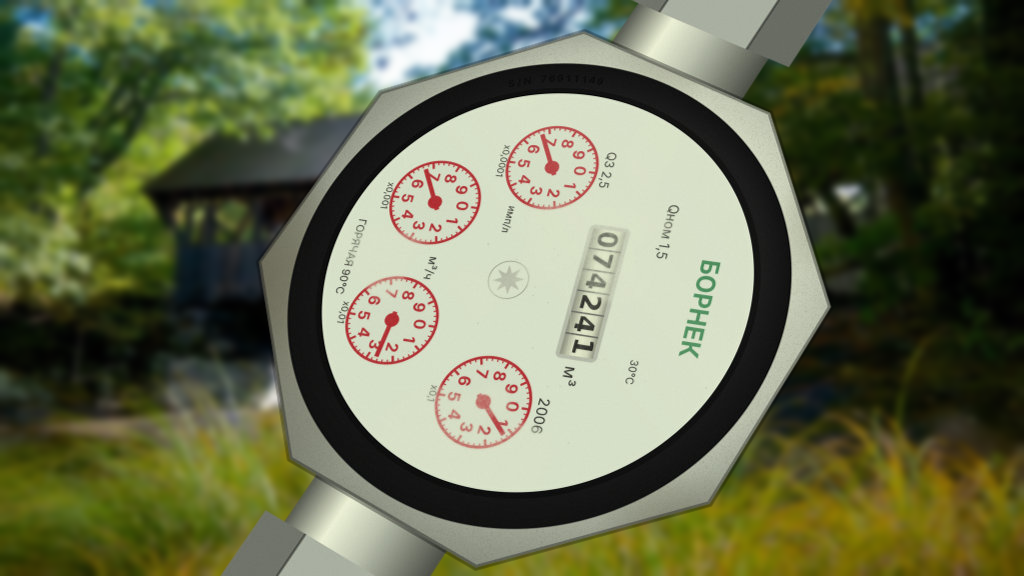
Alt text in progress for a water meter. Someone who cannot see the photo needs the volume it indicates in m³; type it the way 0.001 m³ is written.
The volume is 74241.1266 m³
